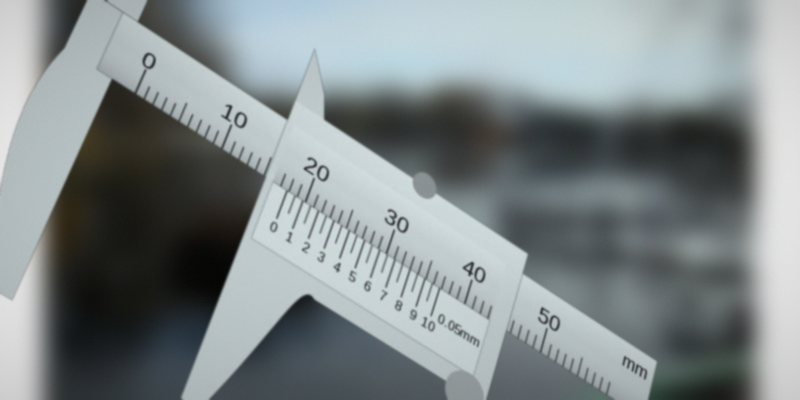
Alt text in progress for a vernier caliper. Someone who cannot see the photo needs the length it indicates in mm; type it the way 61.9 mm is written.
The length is 17.8 mm
